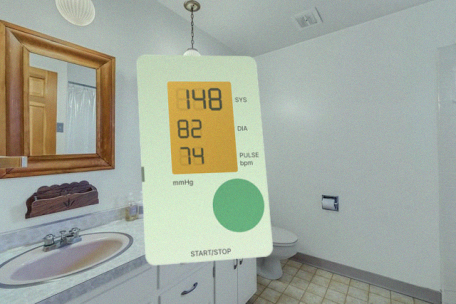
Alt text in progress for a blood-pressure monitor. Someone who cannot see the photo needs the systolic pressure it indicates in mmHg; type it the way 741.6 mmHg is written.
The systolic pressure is 148 mmHg
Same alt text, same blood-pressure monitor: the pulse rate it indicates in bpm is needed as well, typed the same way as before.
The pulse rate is 74 bpm
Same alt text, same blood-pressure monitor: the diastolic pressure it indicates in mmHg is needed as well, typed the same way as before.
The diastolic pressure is 82 mmHg
